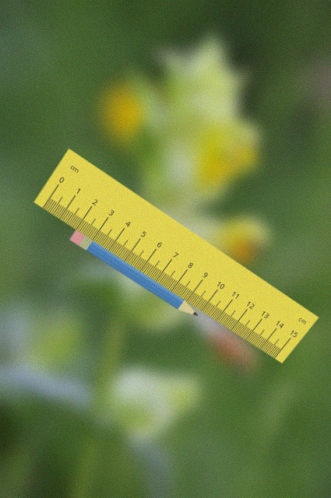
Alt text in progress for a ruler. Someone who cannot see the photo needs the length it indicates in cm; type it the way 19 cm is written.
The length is 8 cm
